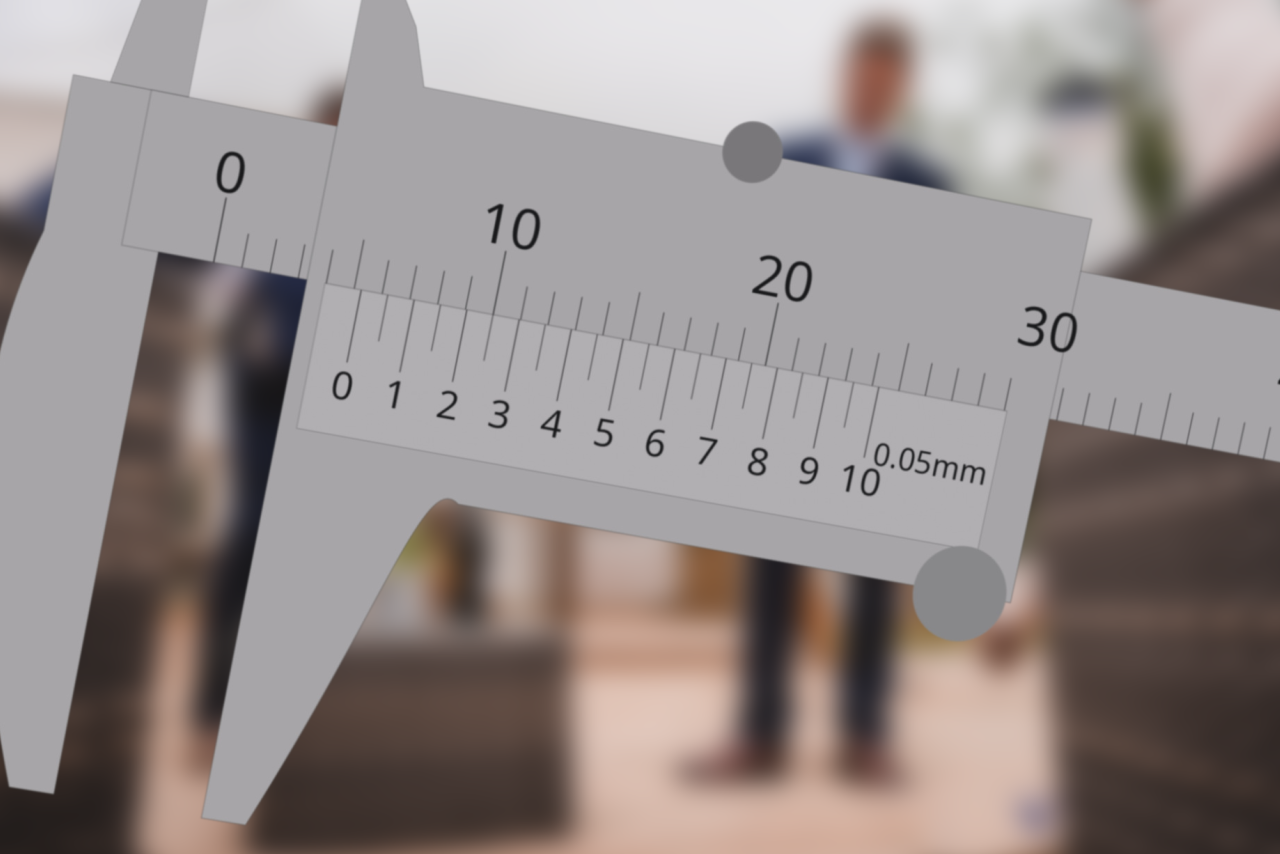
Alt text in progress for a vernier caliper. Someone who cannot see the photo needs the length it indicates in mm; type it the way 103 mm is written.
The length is 5.25 mm
